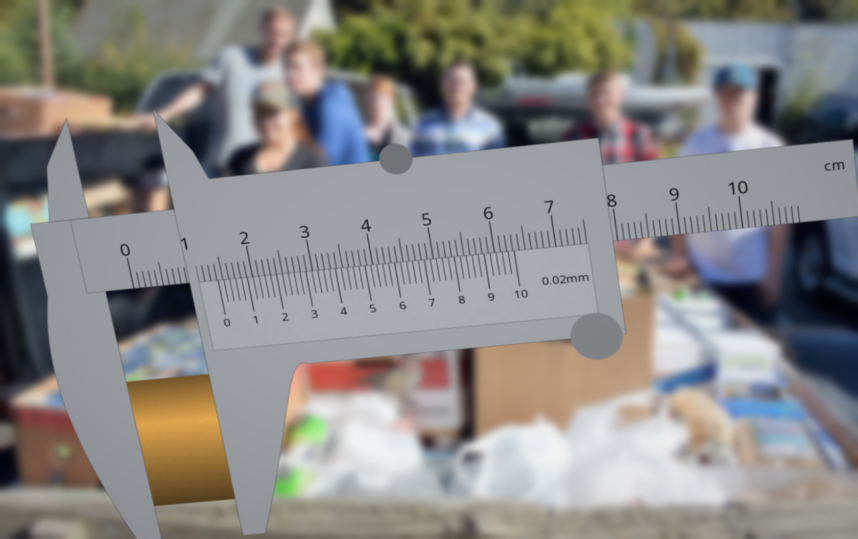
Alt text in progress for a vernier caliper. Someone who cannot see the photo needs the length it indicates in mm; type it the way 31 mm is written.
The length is 14.2 mm
